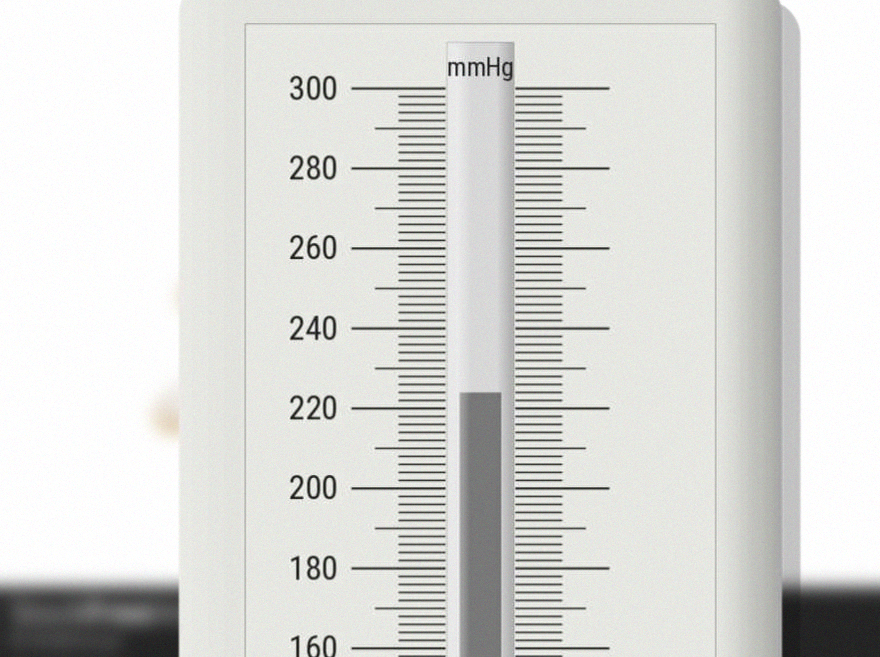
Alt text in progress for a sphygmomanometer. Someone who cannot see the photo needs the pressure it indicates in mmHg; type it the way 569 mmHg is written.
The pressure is 224 mmHg
